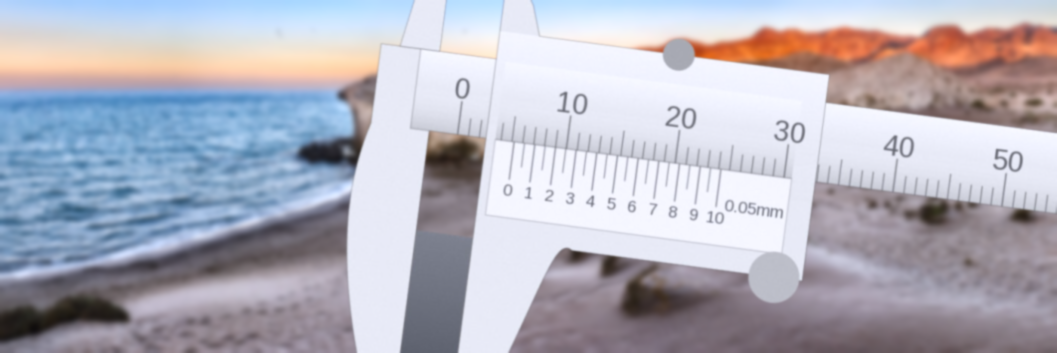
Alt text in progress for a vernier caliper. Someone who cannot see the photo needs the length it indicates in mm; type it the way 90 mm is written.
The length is 5.2 mm
